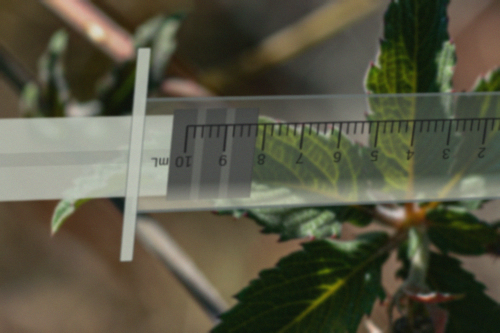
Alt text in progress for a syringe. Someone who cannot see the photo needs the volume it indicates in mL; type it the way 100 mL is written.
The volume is 8.2 mL
